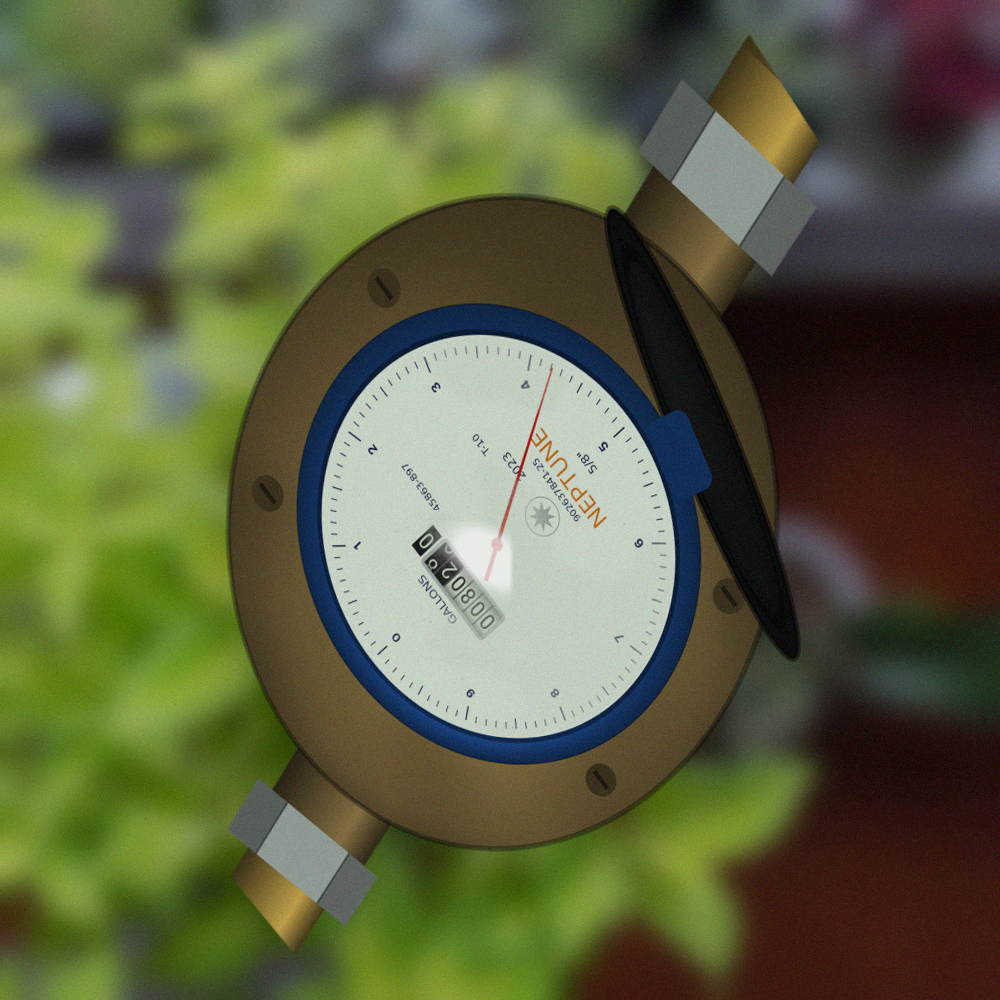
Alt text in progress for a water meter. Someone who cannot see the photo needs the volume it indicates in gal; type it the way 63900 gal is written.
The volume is 80284.2 gal
